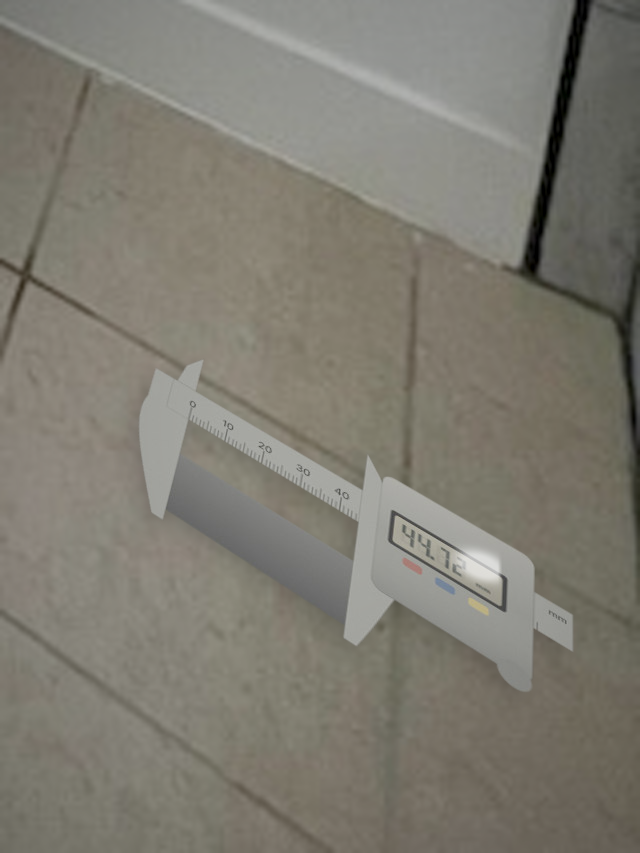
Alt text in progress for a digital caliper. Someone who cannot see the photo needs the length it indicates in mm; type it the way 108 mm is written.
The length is 44.72 mm
